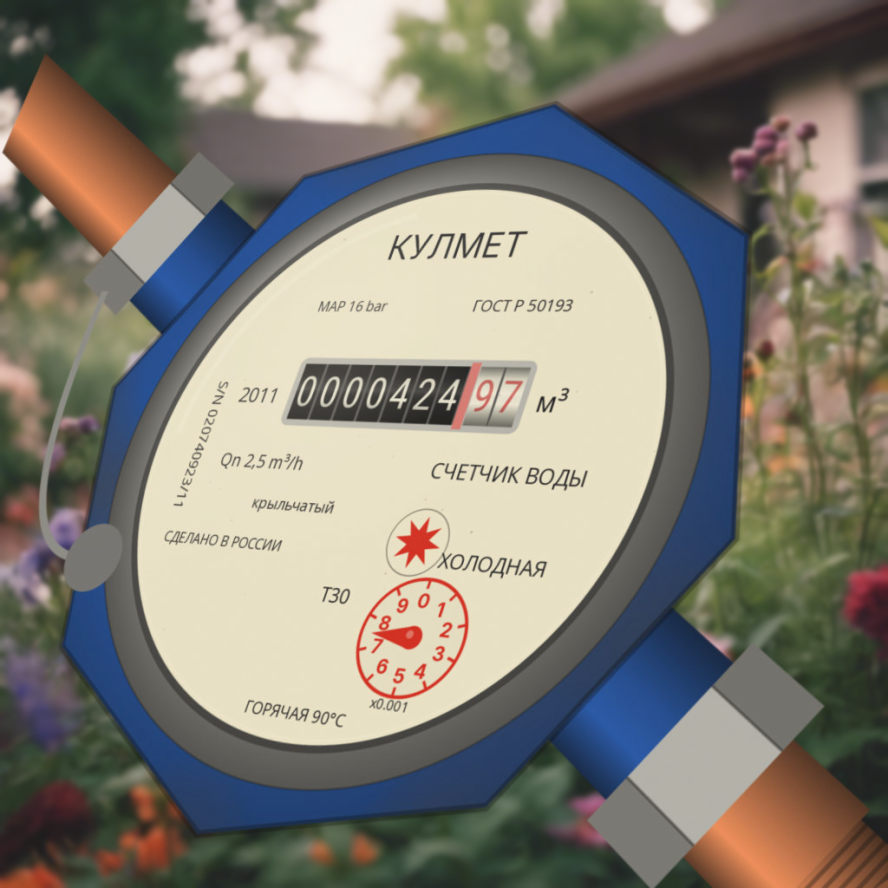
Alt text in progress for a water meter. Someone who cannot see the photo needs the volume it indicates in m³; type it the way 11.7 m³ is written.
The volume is 424.977 m³
